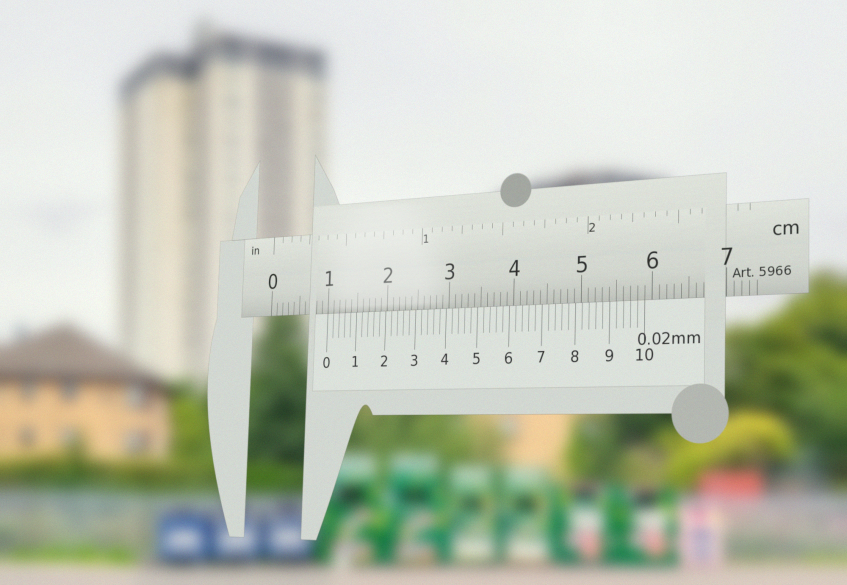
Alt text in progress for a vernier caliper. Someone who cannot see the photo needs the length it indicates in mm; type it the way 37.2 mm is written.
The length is 10.0 mm
